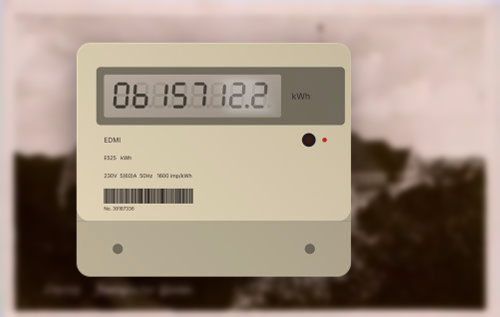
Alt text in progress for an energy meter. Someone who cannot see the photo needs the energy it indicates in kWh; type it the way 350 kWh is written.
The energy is 615712.2 kWh
